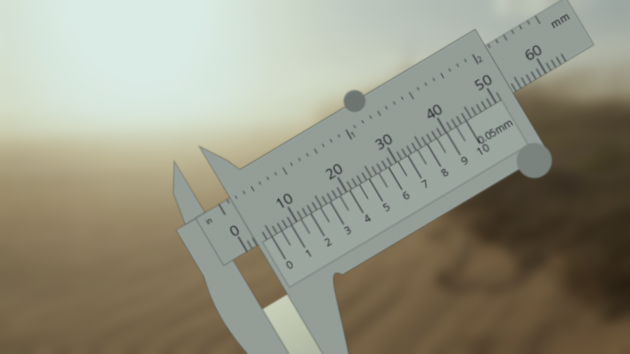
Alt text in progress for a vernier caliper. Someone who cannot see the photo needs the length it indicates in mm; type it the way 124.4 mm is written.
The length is 5.0 mm
